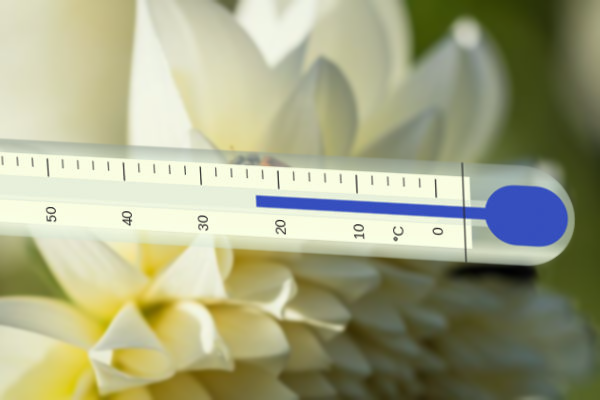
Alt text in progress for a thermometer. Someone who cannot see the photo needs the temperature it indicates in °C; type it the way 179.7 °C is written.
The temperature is 23 °C
